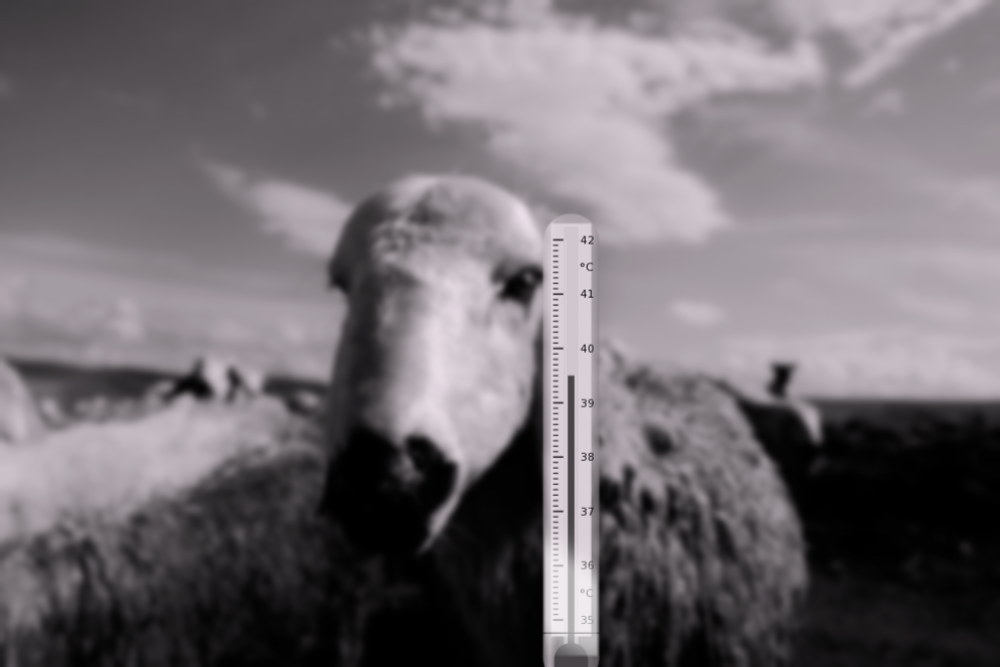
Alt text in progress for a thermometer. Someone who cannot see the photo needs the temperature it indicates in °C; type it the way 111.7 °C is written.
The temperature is 39.5 °C
